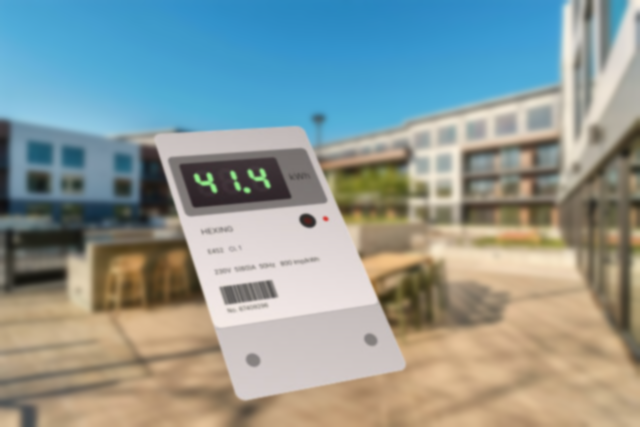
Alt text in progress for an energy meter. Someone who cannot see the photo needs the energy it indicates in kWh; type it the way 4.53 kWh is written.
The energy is 41.4 kWh
